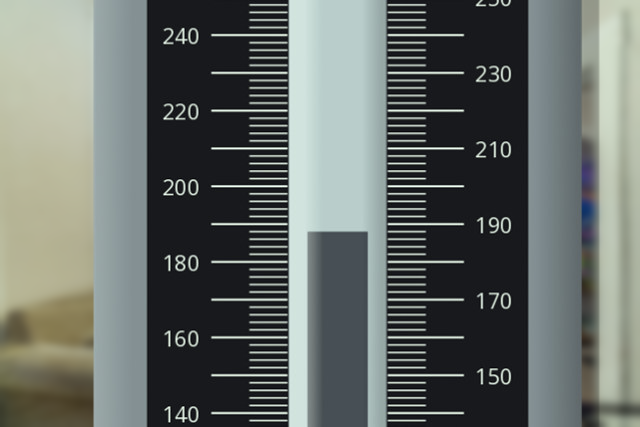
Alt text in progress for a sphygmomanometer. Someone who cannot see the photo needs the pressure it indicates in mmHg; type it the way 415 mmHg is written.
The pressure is 188 mmHg
